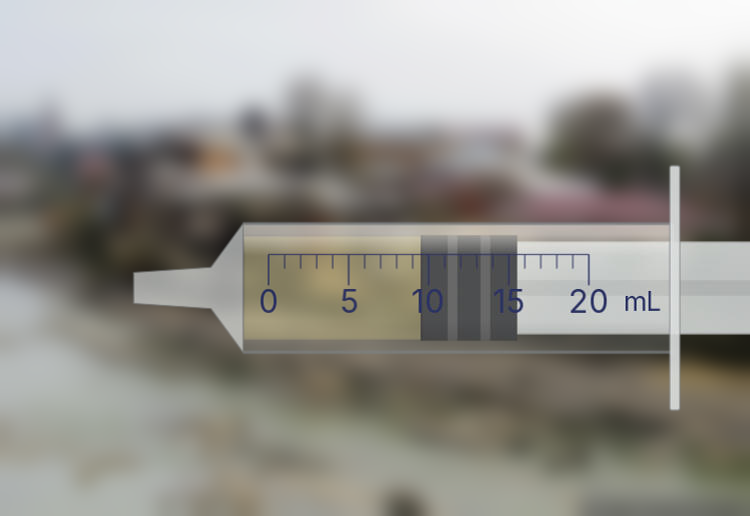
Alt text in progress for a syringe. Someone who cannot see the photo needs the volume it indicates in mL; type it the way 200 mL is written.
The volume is 9.5 mL
